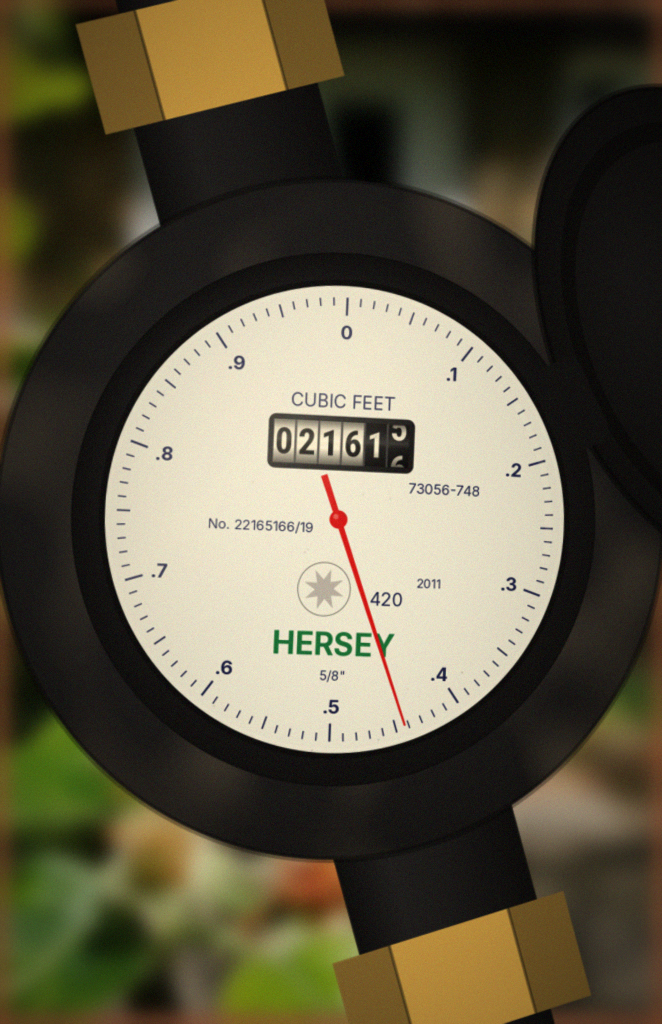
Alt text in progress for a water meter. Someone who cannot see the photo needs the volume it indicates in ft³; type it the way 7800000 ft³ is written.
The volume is 21615.44 ft³
